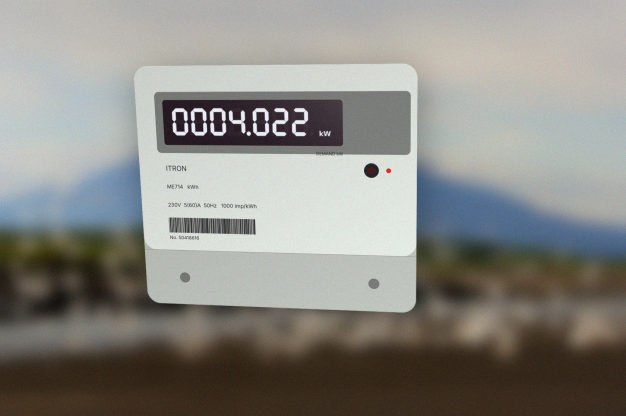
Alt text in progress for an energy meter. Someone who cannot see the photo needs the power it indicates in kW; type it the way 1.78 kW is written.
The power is 4.022 kW
